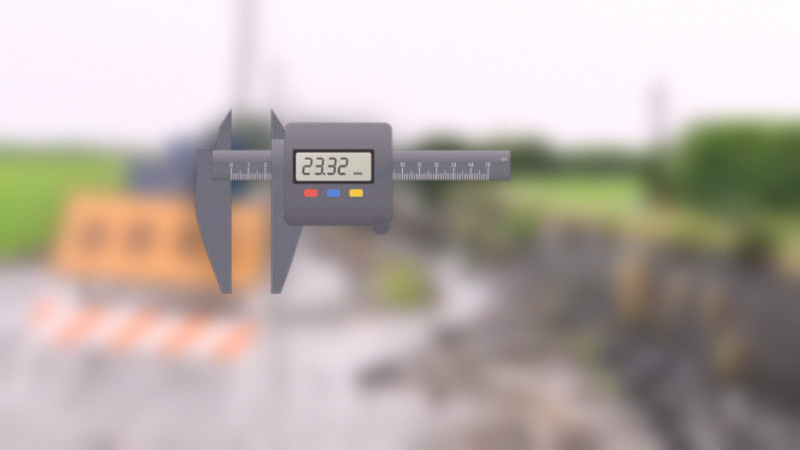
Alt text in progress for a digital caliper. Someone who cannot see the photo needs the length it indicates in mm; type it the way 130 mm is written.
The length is 23.32 mm
